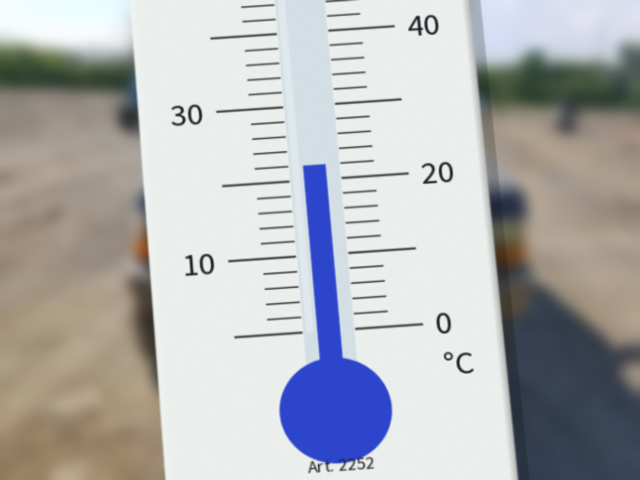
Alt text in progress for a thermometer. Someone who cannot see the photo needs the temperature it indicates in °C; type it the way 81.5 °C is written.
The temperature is 22 °C
